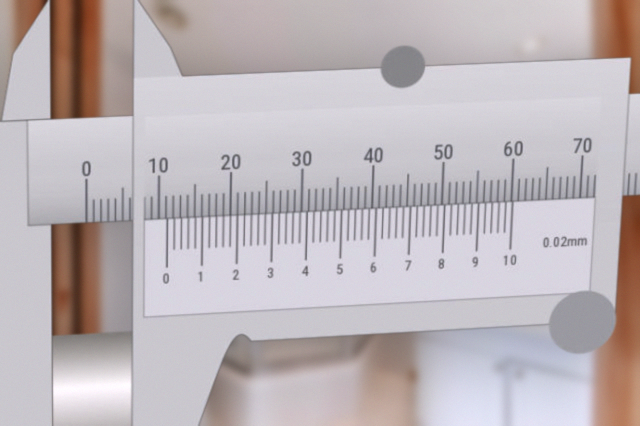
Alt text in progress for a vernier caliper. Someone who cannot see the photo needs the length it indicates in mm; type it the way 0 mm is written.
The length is 11.2 mm
